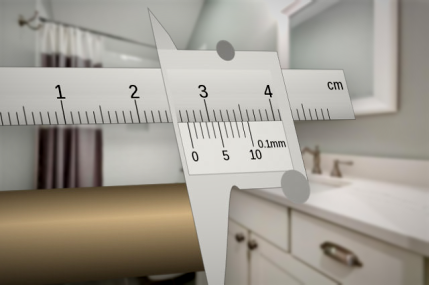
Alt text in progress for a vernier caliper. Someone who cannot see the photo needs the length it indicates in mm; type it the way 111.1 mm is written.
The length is 26.8 mm
